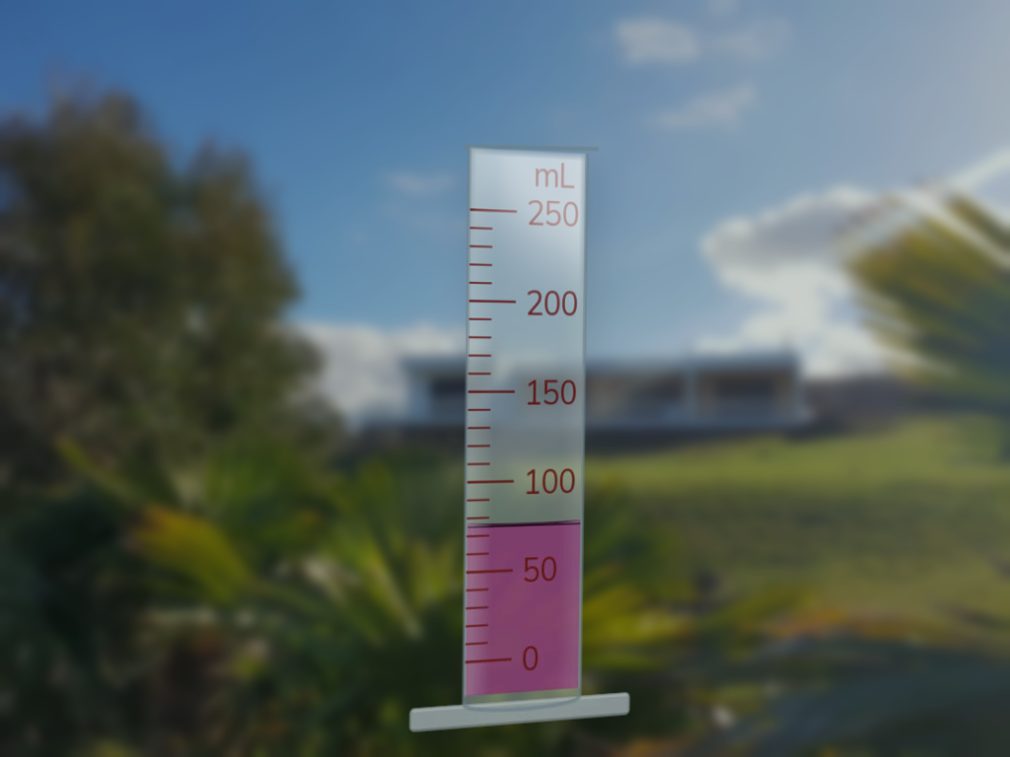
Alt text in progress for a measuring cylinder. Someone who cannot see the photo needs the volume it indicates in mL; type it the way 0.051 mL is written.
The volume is 75 mL
